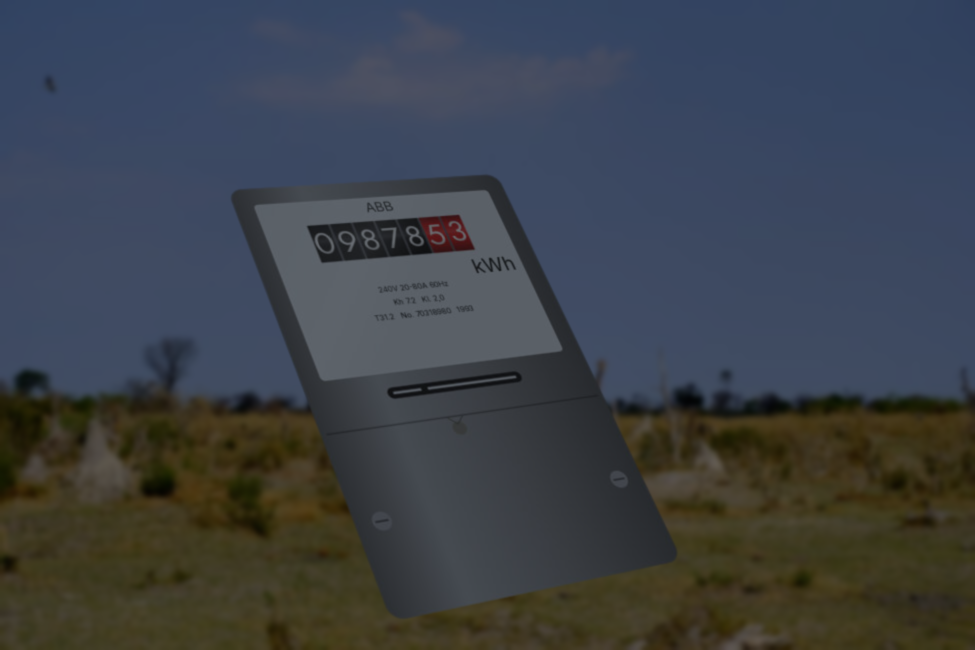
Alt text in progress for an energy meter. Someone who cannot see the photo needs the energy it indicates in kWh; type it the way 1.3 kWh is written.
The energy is 9878.53 kWh
